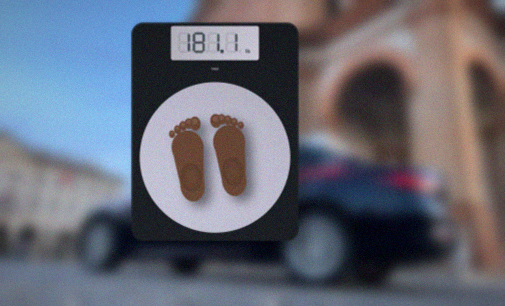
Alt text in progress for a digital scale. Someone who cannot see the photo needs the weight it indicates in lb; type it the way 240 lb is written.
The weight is 181.1 lb
